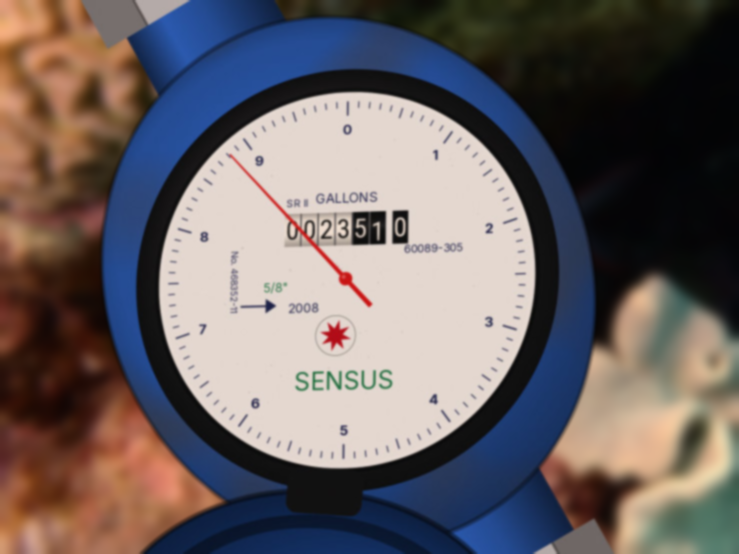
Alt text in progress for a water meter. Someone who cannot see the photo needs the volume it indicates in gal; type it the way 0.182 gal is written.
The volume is 23508.8 gal
